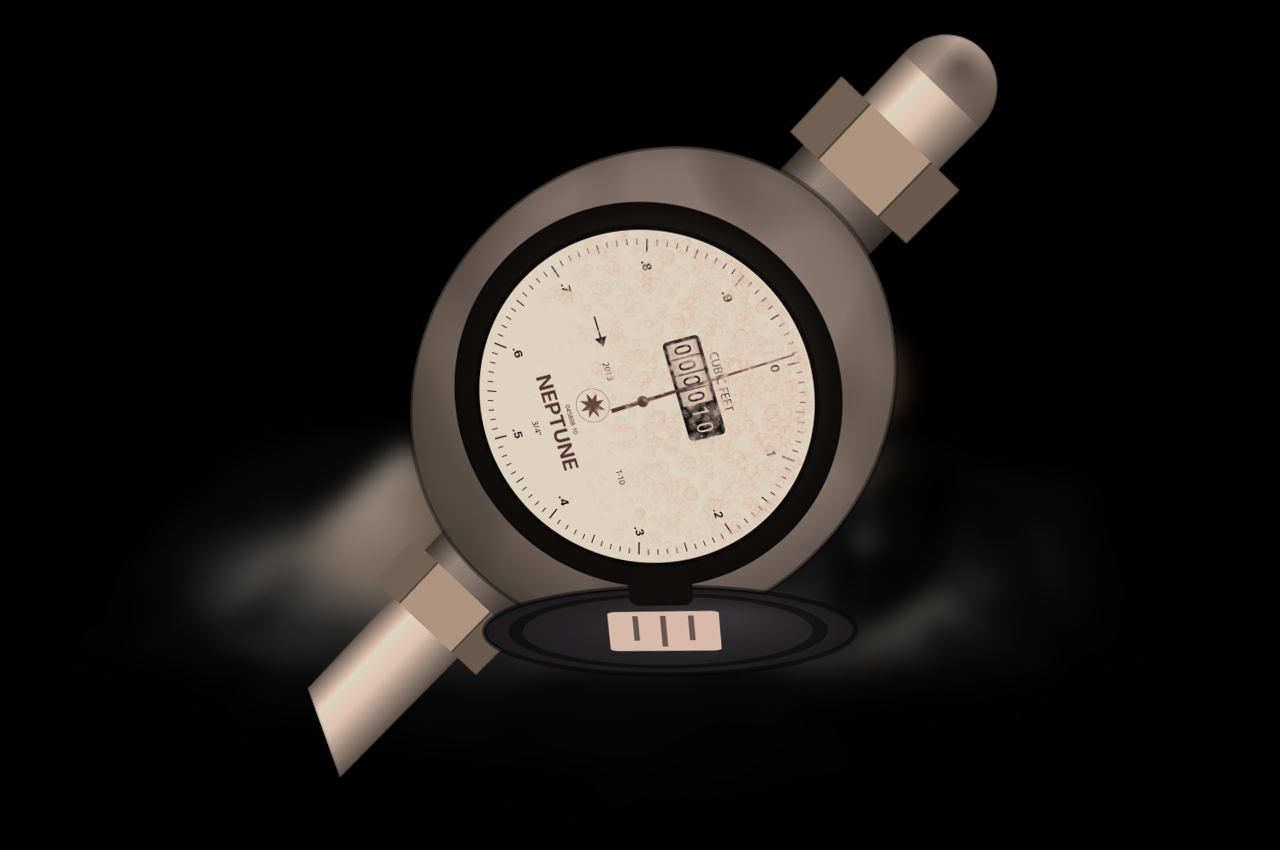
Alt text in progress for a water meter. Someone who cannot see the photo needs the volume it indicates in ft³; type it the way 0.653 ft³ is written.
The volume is 9.99 ft³
